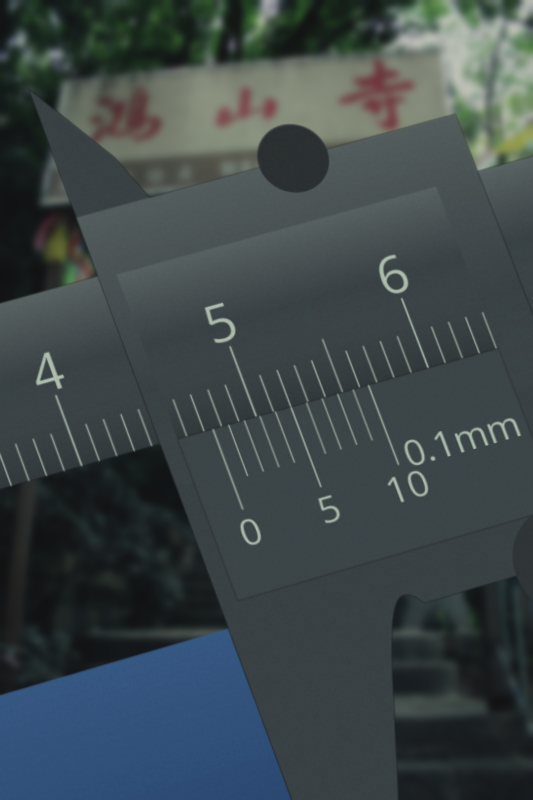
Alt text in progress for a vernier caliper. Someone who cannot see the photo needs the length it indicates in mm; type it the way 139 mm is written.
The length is 47.5 mm
